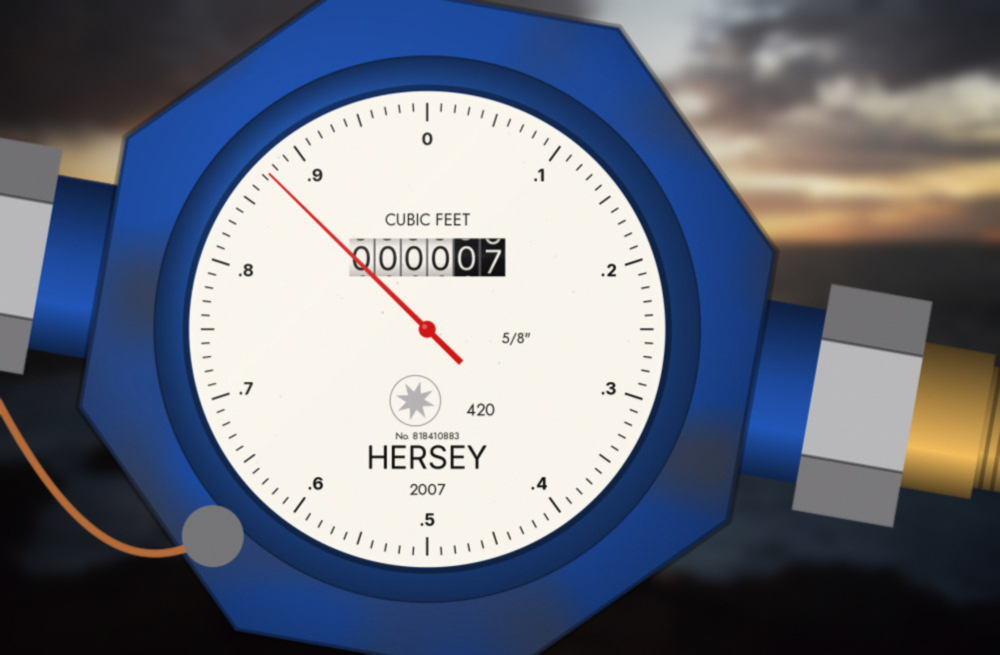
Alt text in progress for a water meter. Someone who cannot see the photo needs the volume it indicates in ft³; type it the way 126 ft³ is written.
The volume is 6.87 ft³
